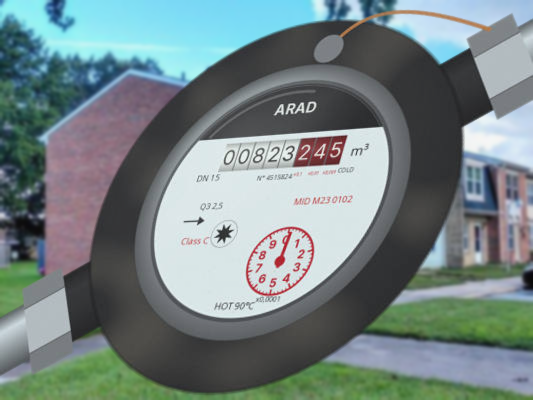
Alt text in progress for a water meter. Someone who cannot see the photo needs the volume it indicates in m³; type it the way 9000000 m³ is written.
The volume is 823.2450 m³
